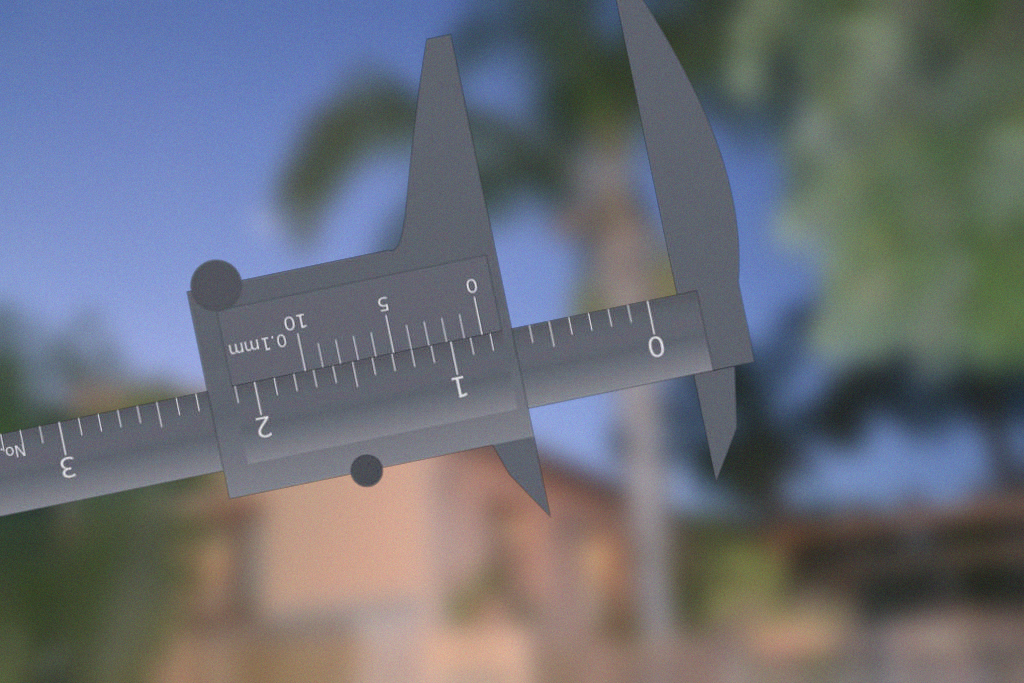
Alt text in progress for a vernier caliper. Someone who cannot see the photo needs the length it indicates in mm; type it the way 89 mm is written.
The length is 8.4 mm
